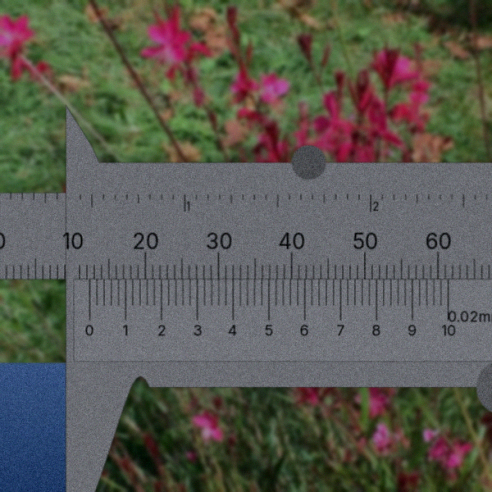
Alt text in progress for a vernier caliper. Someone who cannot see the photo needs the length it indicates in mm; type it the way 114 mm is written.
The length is 12.4 mm
